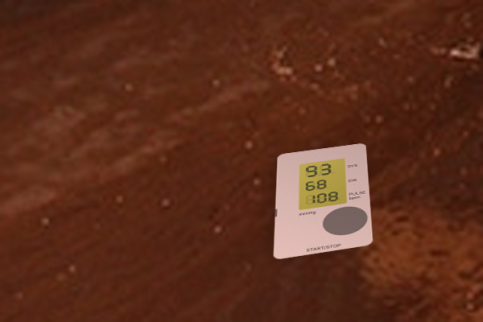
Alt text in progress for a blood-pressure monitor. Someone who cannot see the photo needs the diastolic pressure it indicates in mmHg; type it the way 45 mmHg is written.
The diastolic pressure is 68 mmHg
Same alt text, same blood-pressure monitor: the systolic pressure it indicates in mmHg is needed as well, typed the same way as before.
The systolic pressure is 93 mmHg
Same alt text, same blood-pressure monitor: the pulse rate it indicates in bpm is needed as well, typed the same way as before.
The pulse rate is 108 bpm
